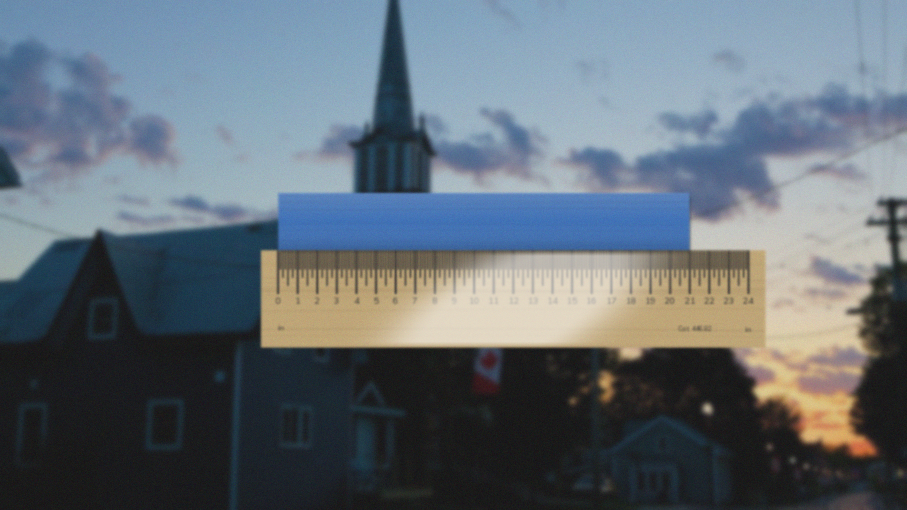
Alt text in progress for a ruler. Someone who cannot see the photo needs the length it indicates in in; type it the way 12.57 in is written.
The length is 21 in
